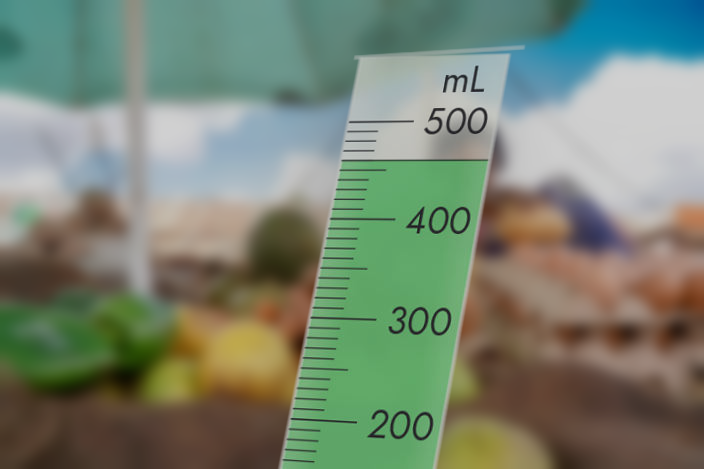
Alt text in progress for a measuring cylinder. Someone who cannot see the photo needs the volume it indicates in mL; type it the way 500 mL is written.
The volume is 460 mL
